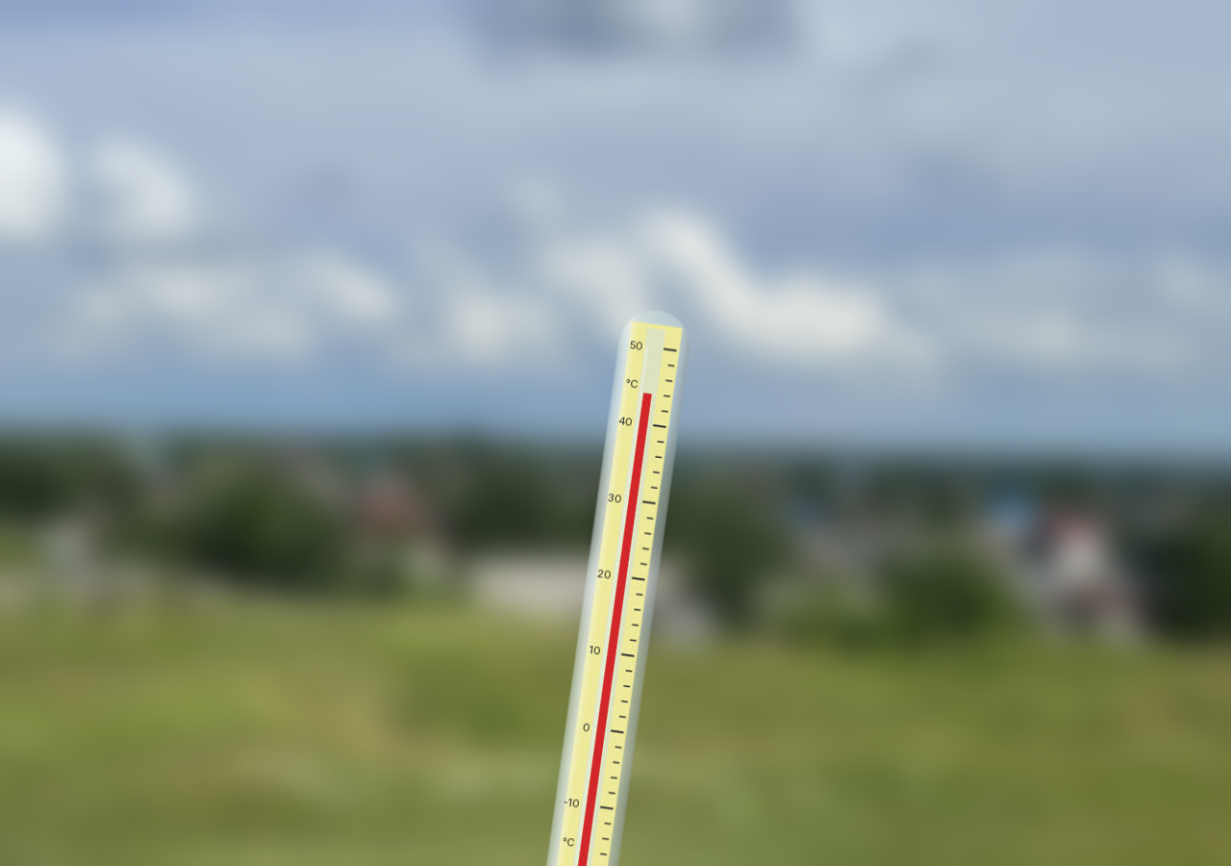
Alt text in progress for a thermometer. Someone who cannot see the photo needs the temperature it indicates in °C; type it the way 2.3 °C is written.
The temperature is 44 °C
